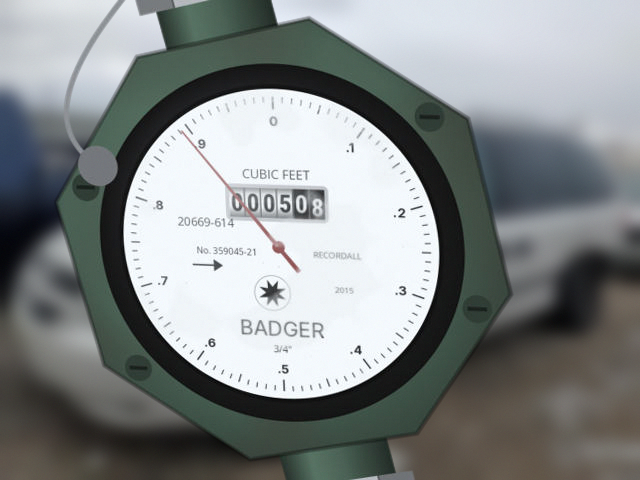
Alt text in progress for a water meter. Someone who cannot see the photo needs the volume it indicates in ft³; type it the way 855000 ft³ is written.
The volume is 507.89 ft³
